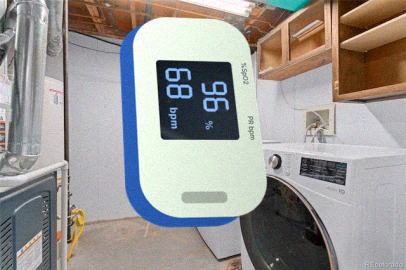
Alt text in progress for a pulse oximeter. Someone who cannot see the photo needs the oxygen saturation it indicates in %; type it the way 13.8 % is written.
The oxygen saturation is 96 %
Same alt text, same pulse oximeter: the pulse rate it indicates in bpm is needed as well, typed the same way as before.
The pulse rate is 68 bpm
